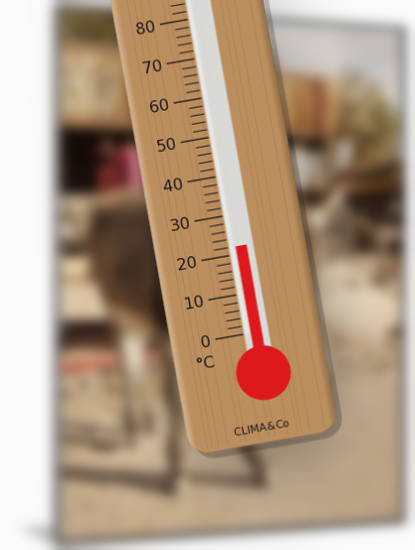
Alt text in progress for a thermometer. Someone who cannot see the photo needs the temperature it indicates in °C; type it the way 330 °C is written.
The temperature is 22 °C
